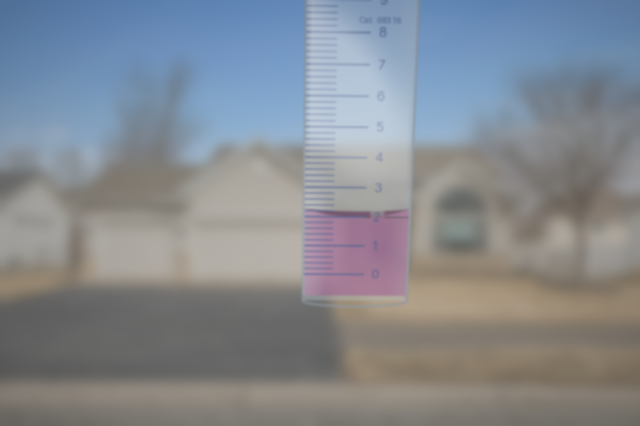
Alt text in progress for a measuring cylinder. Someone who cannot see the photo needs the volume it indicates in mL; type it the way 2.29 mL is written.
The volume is 2 mL
